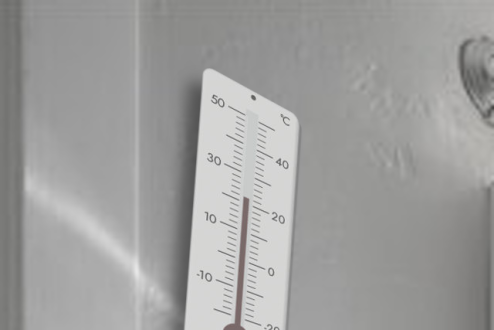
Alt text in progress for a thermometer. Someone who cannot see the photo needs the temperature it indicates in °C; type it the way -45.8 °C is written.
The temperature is 22 °C
